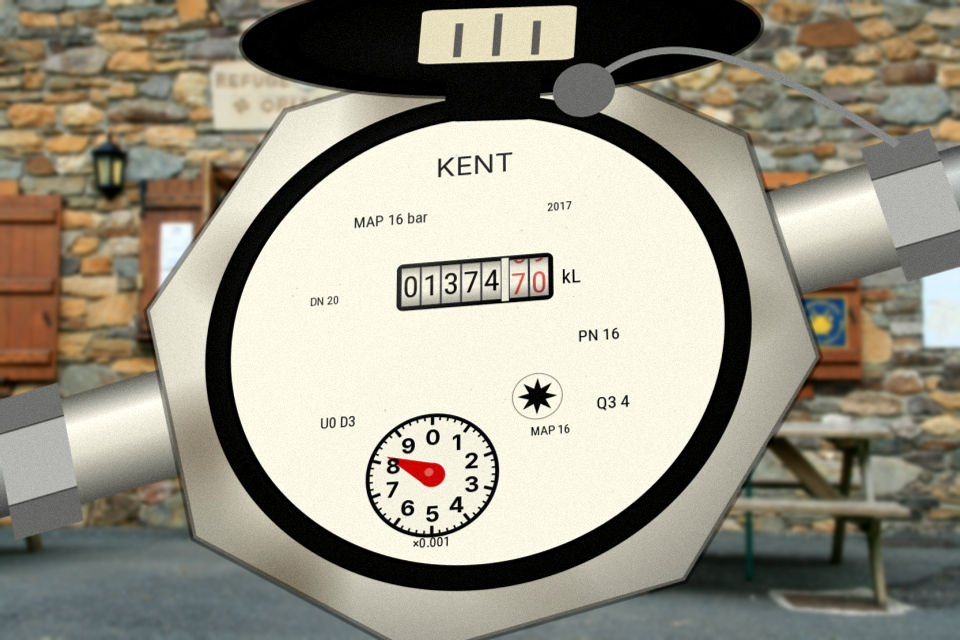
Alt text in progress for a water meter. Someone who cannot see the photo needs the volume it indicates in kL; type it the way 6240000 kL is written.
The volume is 1374.698 kL
